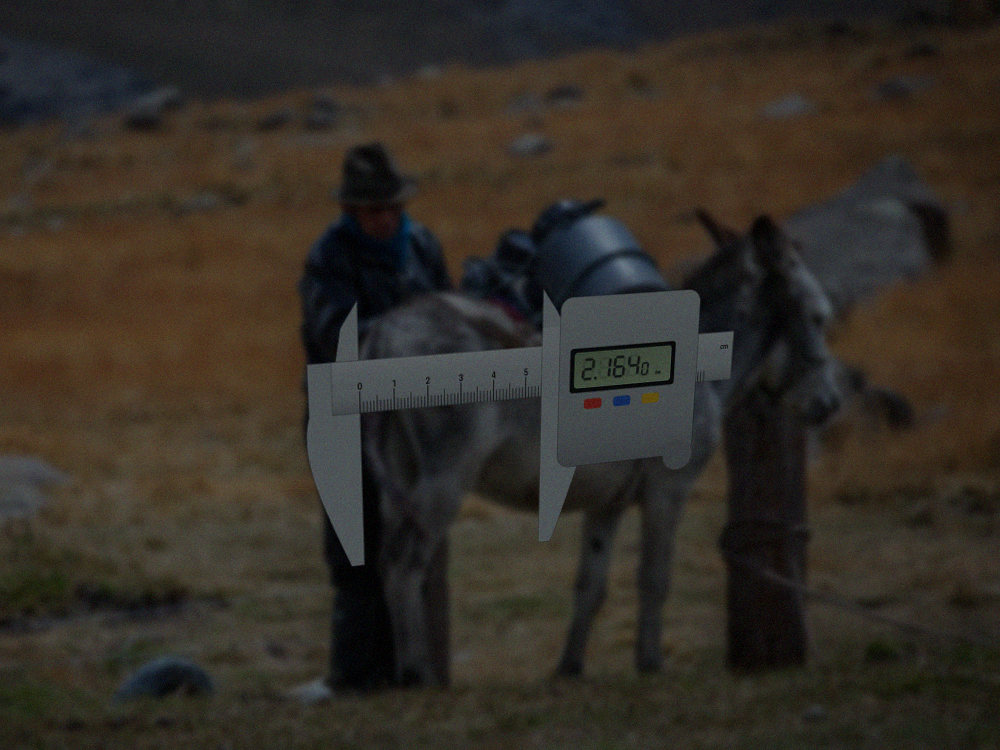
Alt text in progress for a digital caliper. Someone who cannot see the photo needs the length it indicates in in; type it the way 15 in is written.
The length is 2.1640 in
